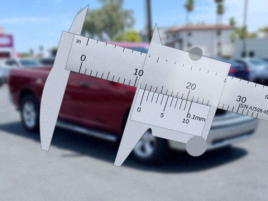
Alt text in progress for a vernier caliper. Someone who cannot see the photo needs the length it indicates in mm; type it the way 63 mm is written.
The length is 12.0 mm
